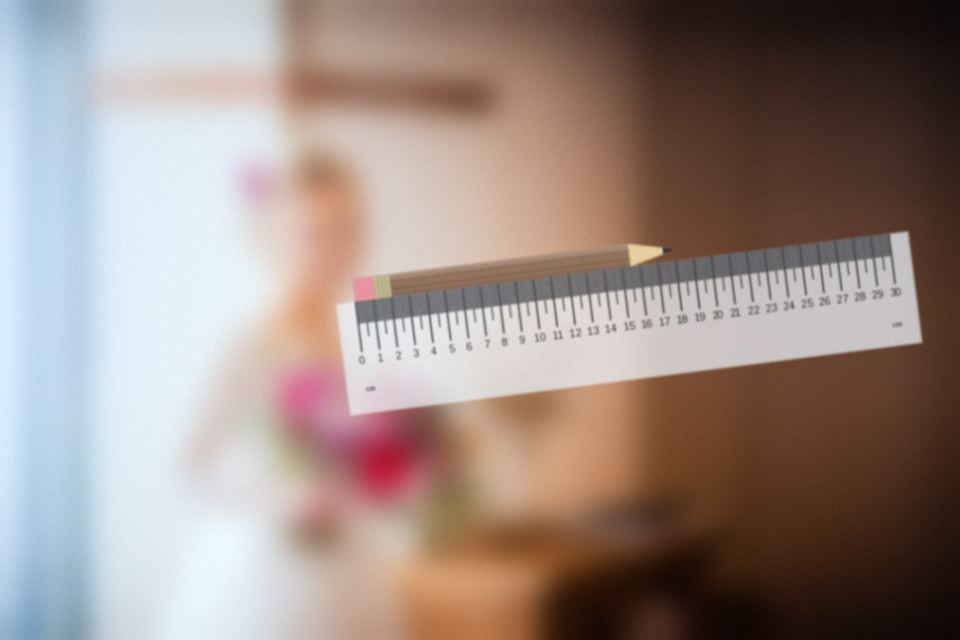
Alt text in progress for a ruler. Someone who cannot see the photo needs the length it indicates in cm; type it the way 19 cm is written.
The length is 18 cm
